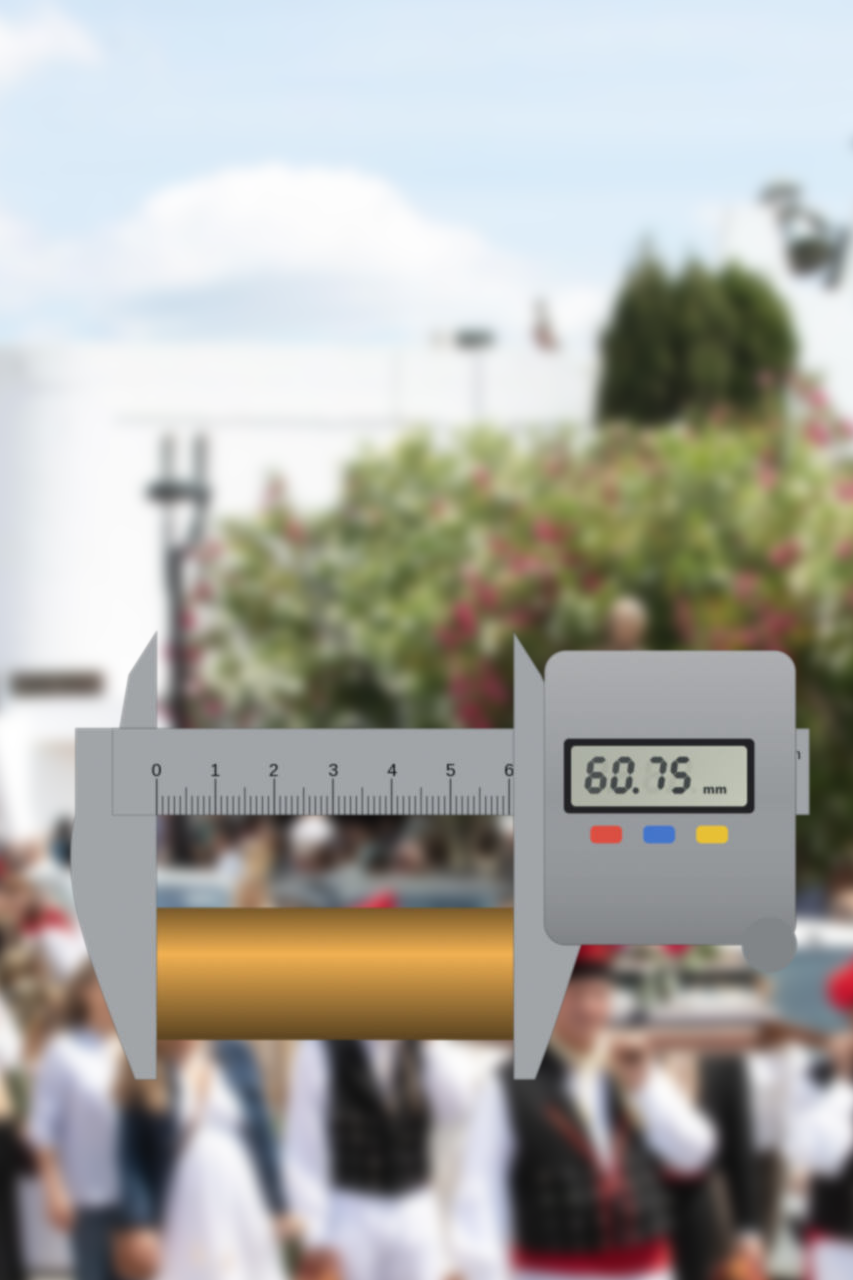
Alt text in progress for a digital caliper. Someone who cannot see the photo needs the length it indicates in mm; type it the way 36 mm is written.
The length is 60.75 mm
